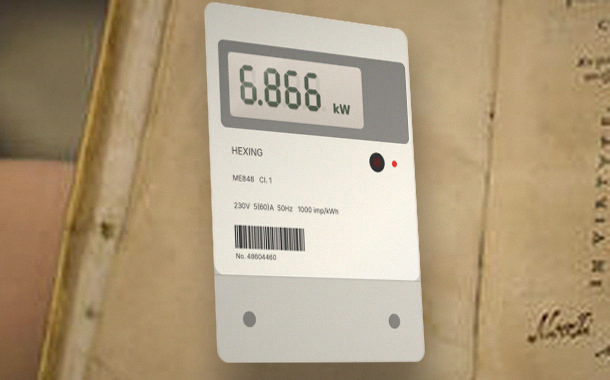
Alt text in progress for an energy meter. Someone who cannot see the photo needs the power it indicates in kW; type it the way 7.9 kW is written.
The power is 6.866 kW
